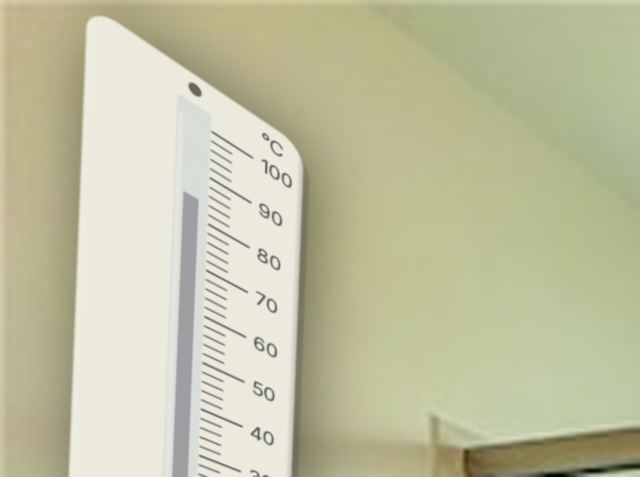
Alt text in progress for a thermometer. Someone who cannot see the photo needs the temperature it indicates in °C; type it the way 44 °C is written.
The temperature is 84 °C
